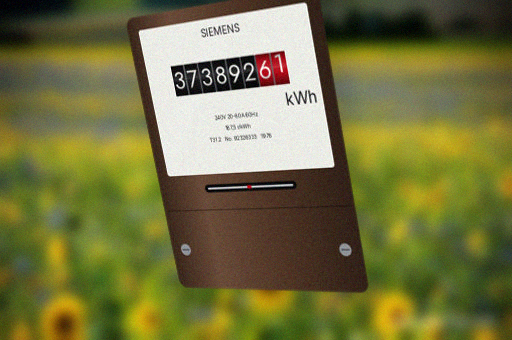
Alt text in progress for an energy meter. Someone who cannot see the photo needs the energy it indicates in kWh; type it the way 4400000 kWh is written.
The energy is 373892.61 kWh
